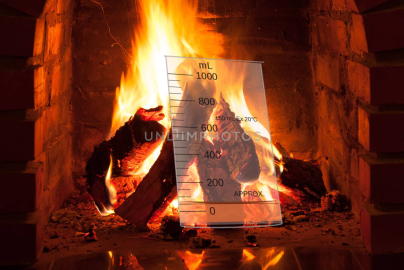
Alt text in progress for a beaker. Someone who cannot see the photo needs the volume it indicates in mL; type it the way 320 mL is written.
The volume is 50 mL
